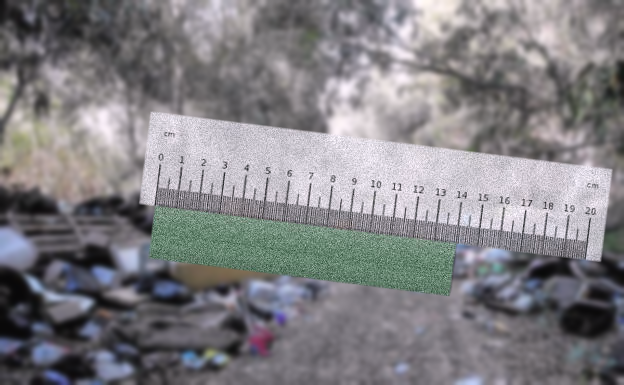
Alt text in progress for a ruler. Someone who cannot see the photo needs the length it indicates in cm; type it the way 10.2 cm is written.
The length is 14 cm
